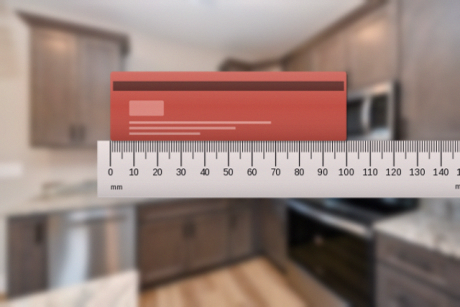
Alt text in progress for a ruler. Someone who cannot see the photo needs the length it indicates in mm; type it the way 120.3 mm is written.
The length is 100 mm
